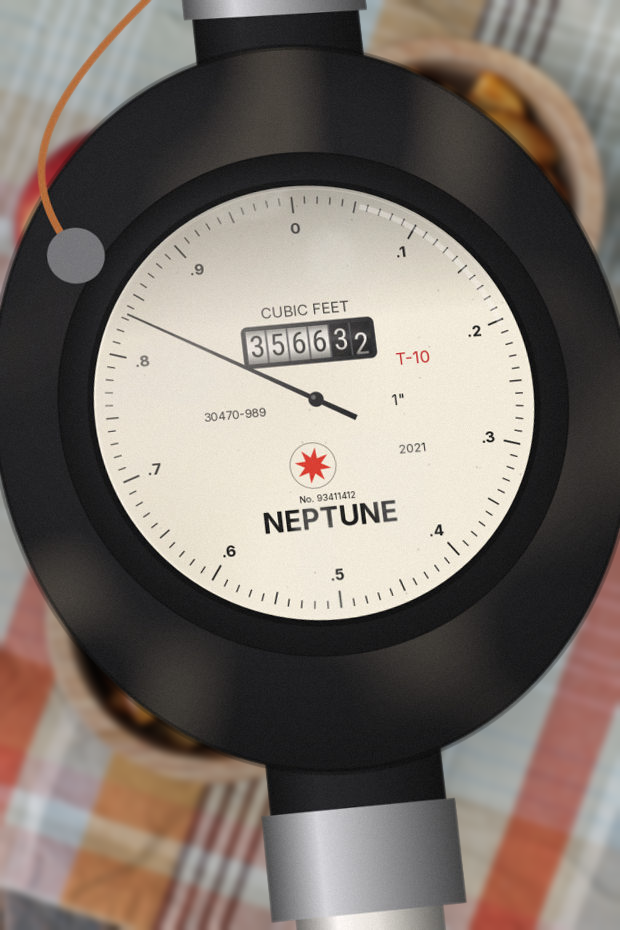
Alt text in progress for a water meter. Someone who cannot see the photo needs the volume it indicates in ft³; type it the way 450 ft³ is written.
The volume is 356631.83 ft³
